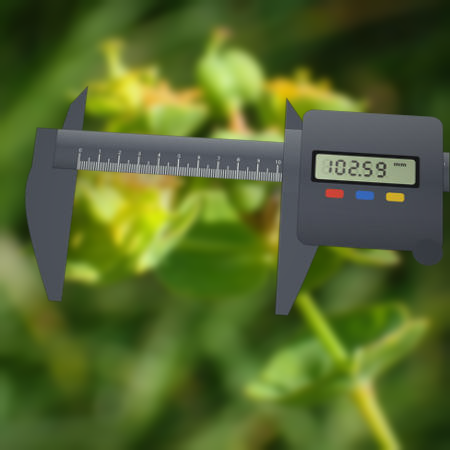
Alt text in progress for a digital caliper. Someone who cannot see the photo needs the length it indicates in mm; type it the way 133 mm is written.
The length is 102.59 mm
